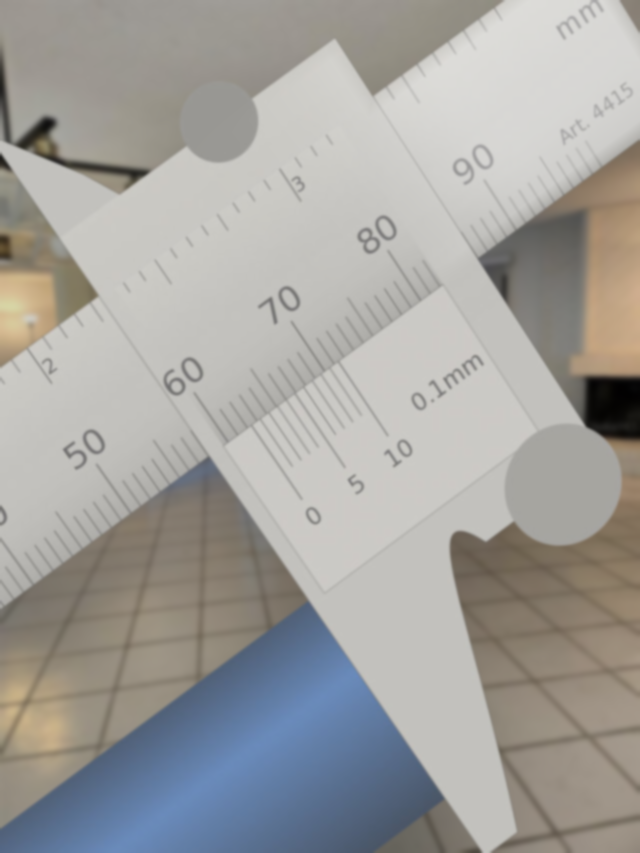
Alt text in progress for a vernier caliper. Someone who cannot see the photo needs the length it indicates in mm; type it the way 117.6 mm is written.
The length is 62.4 mm
